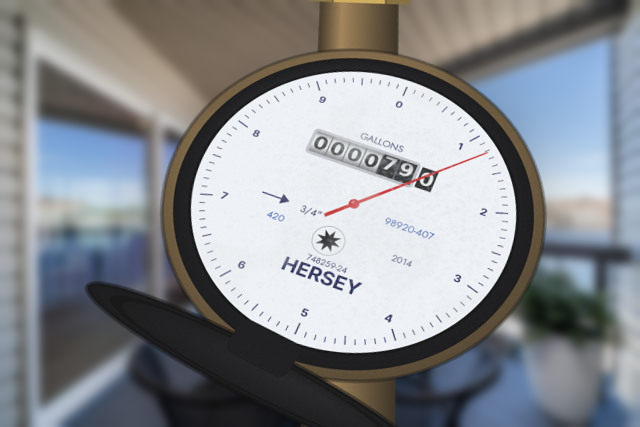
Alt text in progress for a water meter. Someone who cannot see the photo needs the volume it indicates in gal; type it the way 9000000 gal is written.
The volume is 791.2 gal
